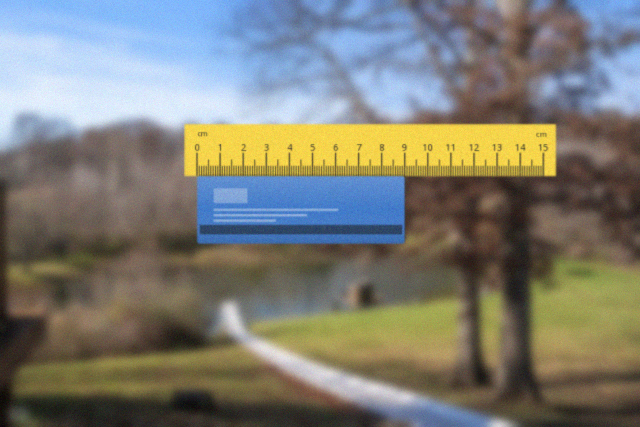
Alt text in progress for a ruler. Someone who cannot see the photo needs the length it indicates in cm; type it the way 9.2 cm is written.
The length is 9 cm
